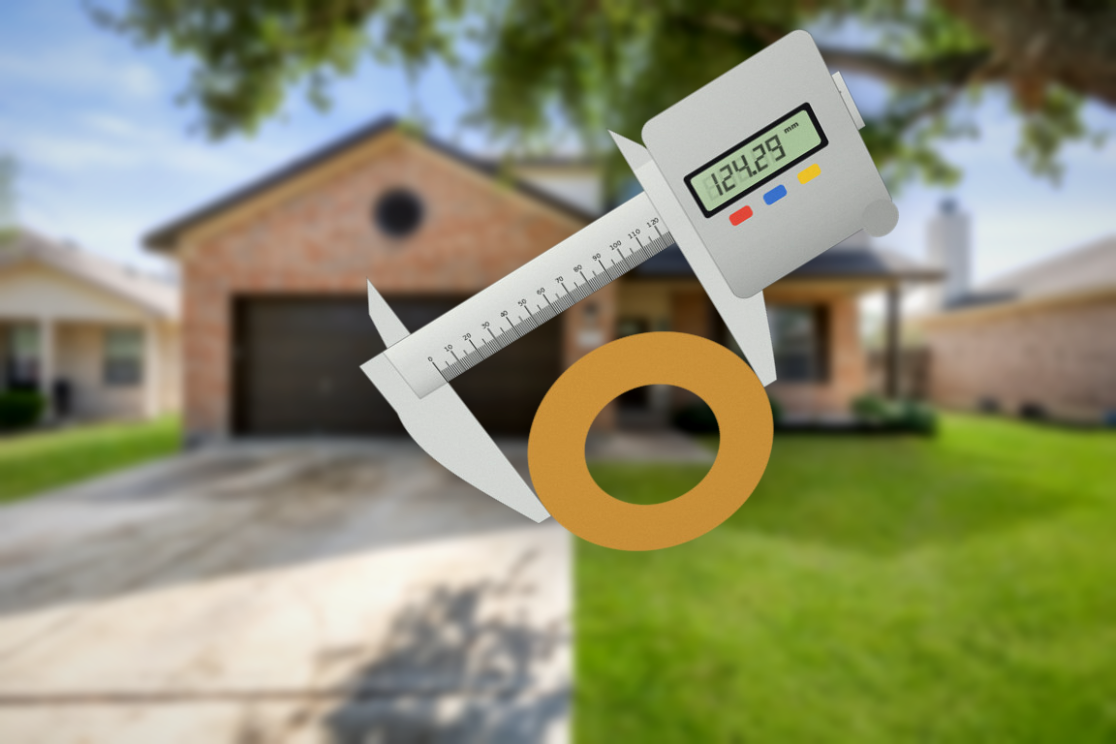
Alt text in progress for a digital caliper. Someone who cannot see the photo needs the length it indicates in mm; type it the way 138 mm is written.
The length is 124.29 mm
